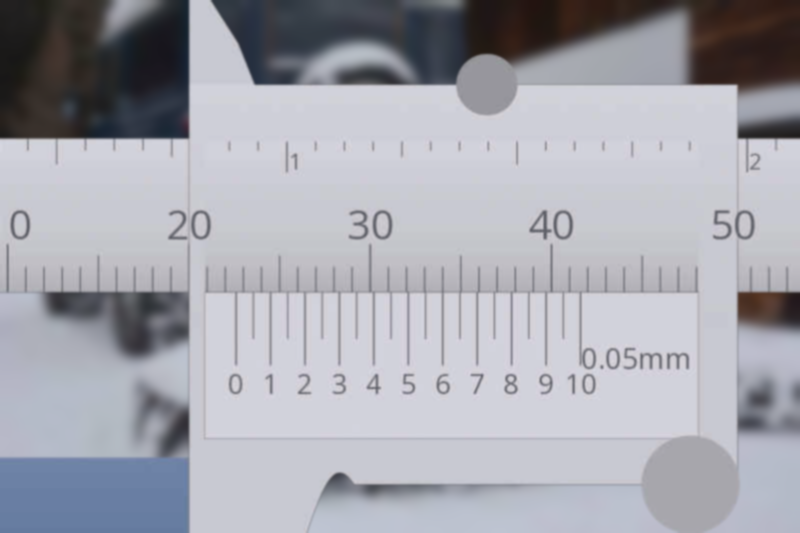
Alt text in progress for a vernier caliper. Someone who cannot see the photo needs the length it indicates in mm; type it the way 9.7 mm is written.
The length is 22.6 mm
